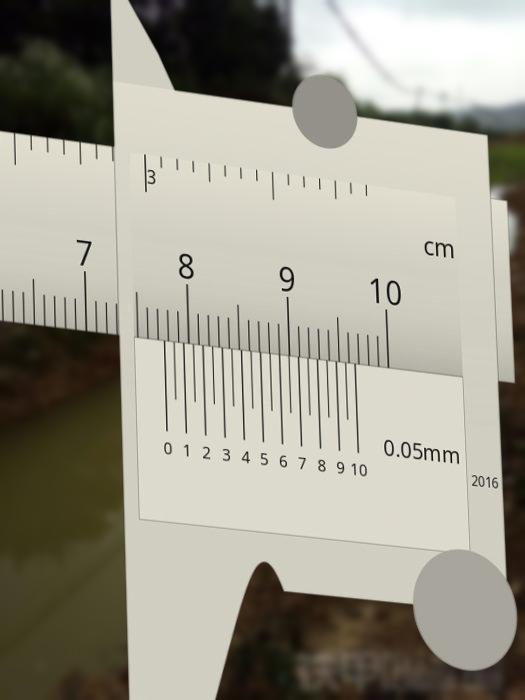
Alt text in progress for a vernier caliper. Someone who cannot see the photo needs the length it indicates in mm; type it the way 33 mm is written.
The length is 77.6 mm
